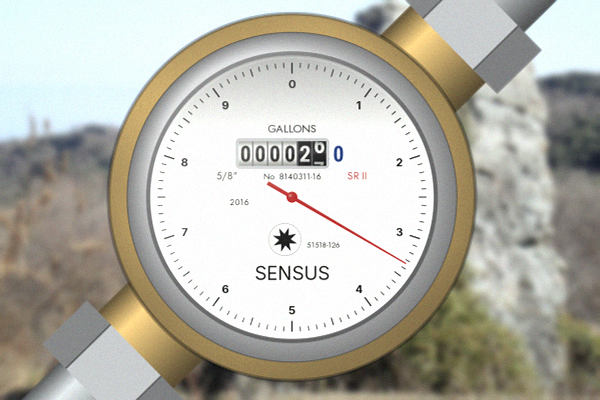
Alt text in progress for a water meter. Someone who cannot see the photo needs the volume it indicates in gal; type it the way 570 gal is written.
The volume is 263.3 gal
